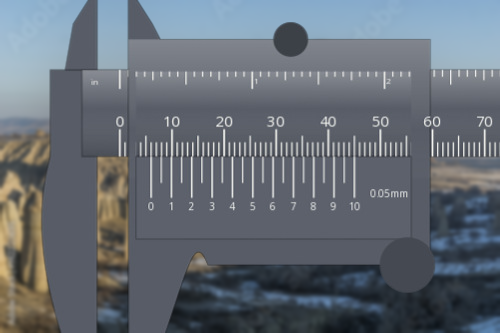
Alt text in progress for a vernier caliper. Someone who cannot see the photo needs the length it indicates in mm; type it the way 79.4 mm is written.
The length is 6.0 mm
